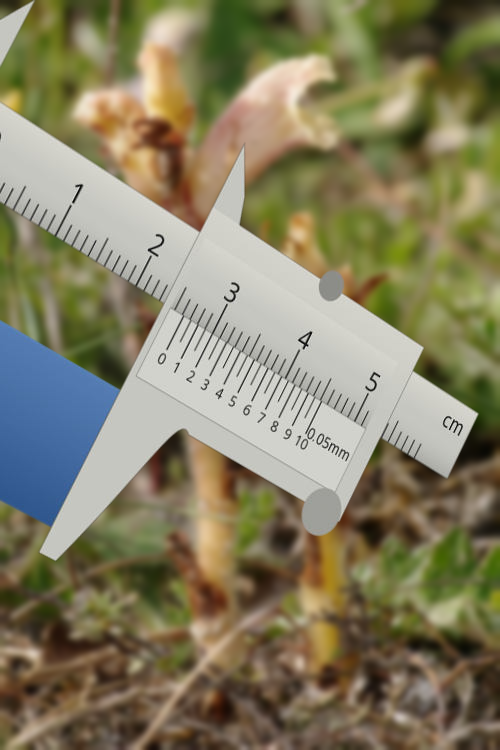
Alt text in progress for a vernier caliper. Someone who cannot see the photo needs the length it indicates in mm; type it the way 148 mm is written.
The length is 26.2 mm
